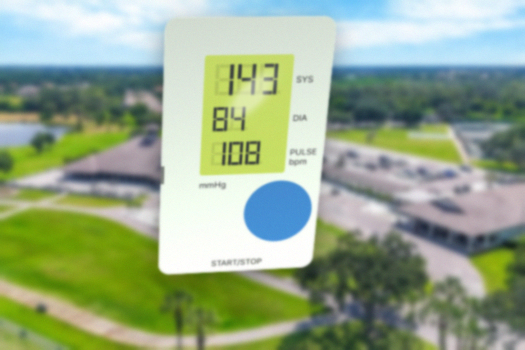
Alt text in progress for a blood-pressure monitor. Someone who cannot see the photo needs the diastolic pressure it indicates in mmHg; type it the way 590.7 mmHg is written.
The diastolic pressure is 84 mmHg
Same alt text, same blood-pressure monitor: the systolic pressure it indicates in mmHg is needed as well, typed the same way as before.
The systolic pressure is 143 mmHg
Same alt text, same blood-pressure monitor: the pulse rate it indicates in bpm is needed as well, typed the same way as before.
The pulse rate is 108 bpm
